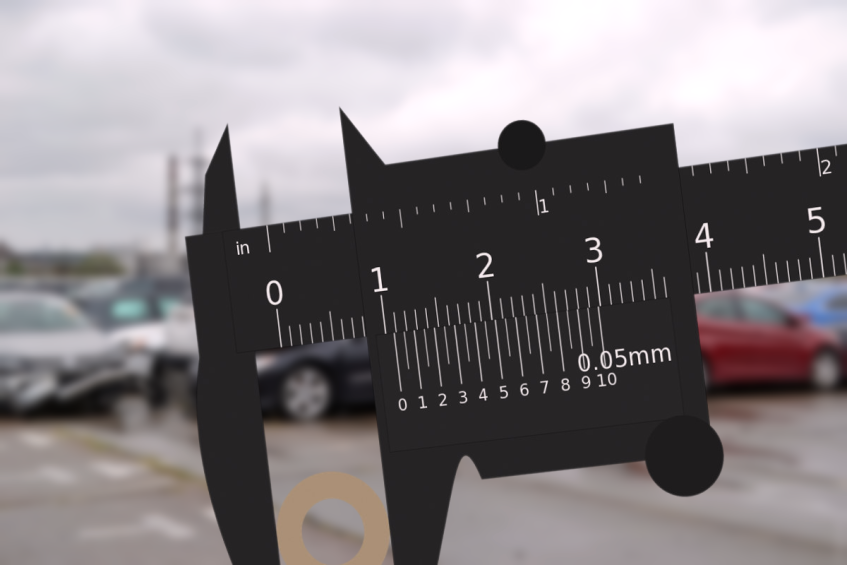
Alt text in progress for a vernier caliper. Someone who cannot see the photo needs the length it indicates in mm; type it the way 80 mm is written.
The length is 10.8 mm
